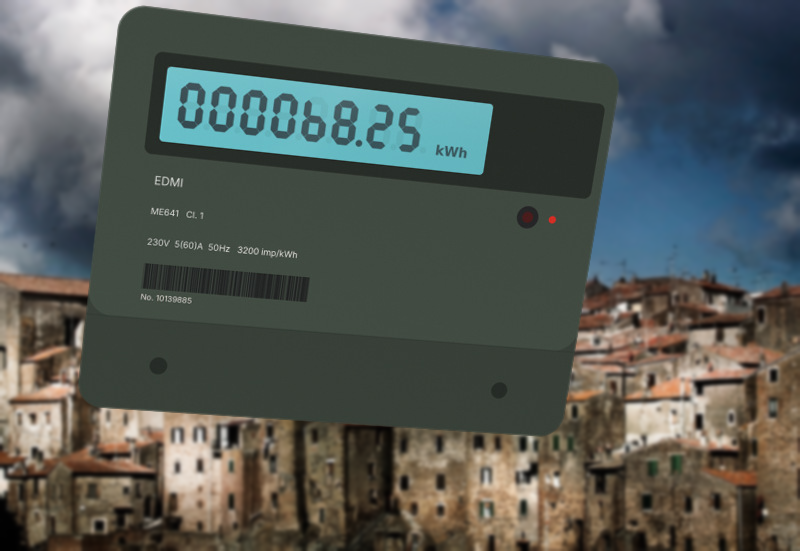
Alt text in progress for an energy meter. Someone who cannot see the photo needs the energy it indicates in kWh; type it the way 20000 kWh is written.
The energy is 68.25 kWh
